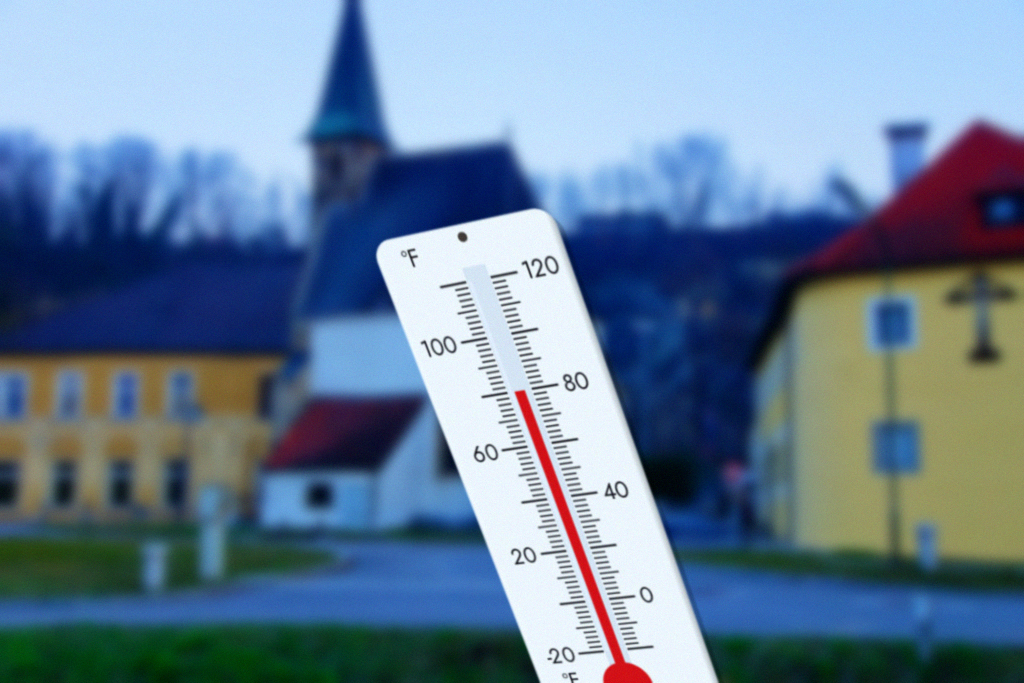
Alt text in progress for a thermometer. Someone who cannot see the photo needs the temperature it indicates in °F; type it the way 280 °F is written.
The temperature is 80 °F
